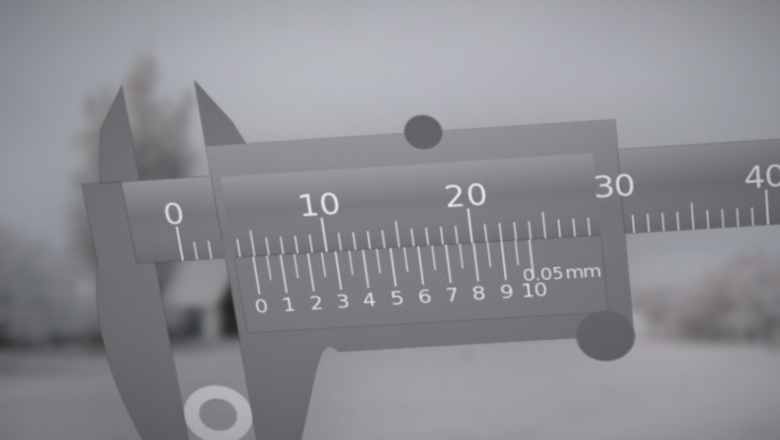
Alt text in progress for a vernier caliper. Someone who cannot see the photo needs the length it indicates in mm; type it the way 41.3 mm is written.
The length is 4.9 mm
